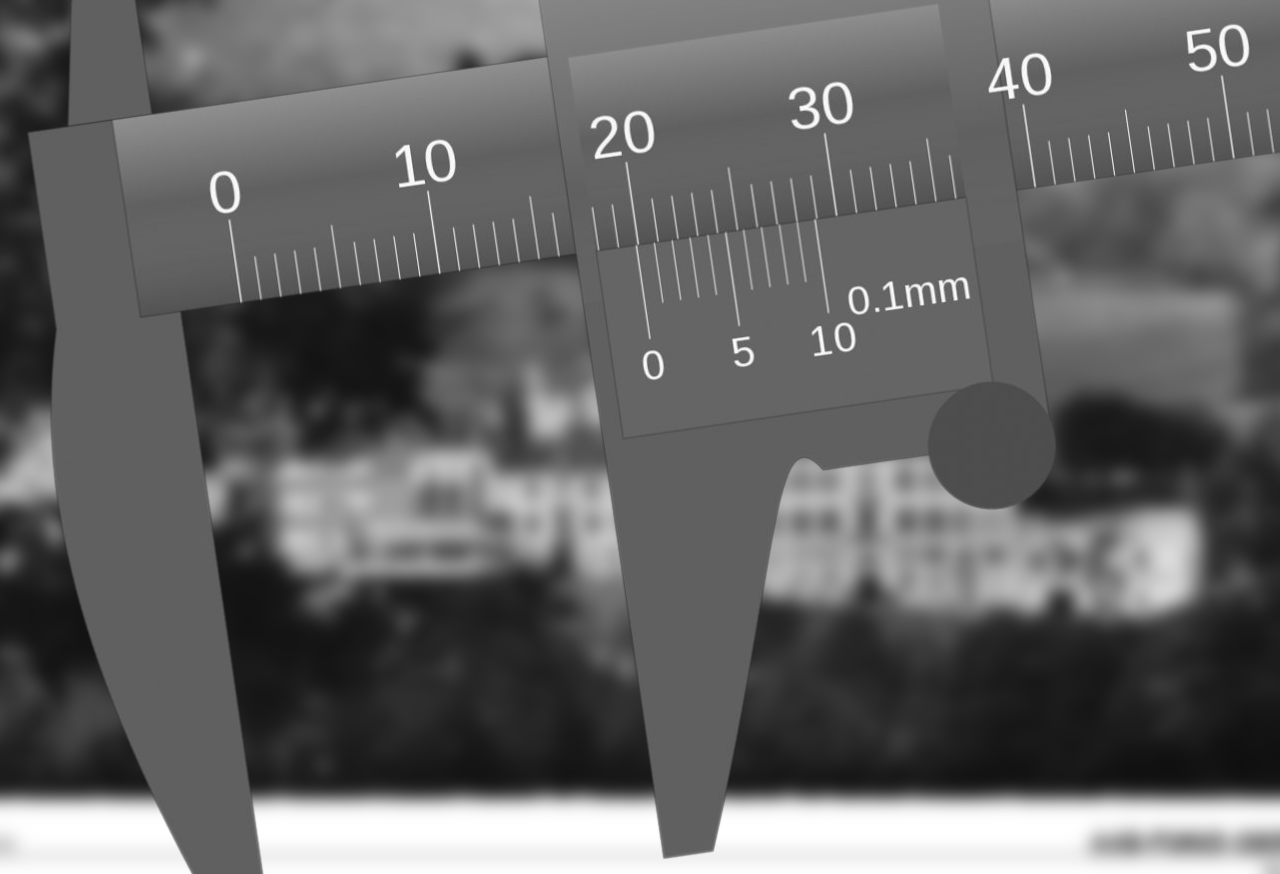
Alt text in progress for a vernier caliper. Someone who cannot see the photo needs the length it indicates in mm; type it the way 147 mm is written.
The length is 19.9 mm
